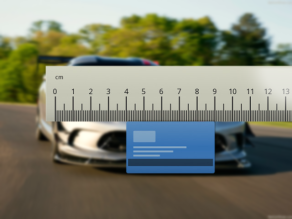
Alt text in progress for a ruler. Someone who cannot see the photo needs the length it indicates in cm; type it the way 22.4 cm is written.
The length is 5 cm
